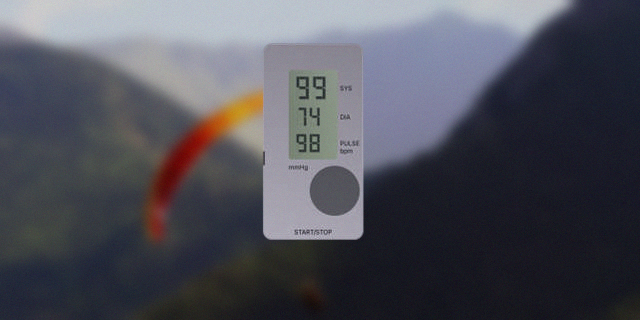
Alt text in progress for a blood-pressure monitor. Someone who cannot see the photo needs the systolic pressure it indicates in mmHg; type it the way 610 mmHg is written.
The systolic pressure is 99 mmHg
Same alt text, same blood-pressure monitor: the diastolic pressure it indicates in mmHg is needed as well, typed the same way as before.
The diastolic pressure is 74 mmHg
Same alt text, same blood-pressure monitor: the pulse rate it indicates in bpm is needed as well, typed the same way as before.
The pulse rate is 98 bpm
